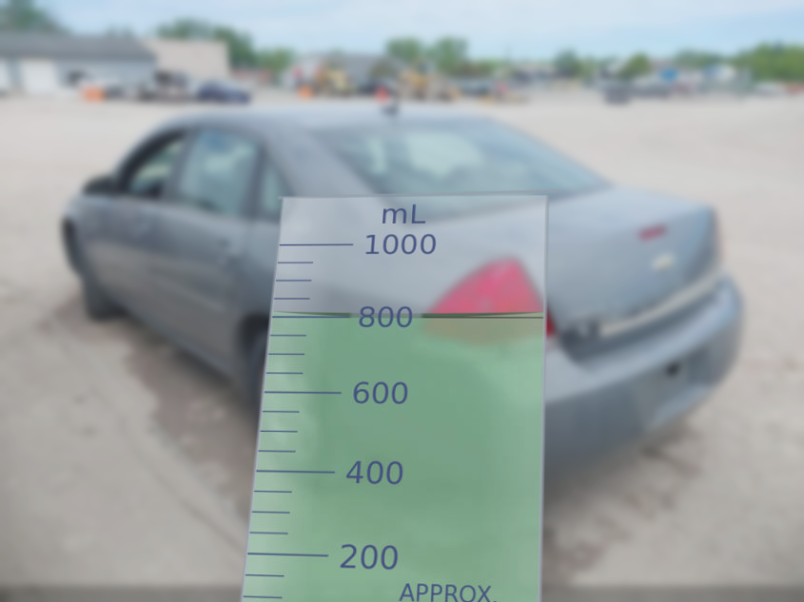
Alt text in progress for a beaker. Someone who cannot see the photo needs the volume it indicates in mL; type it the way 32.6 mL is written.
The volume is 800 mL
